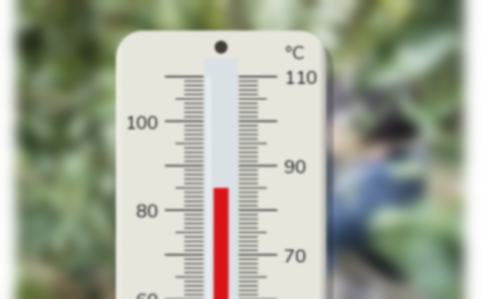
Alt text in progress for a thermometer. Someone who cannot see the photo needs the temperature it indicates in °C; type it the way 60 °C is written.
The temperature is 85 °C
